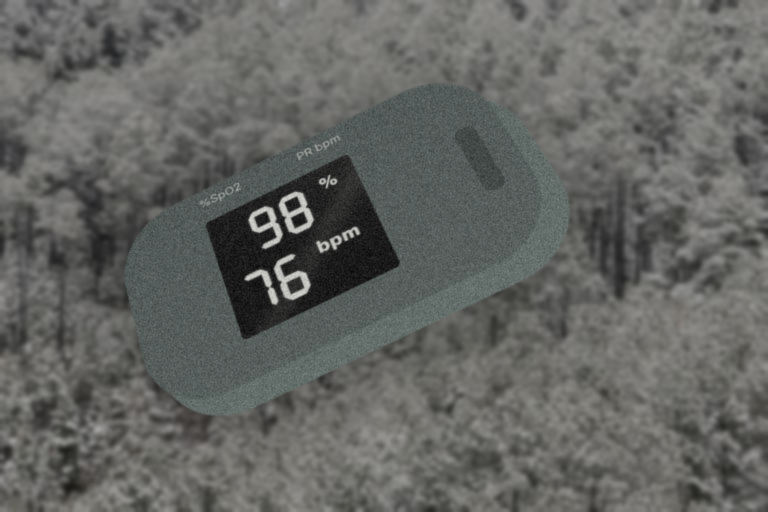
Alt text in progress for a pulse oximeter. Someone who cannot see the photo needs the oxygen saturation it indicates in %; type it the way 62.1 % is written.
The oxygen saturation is 98 %
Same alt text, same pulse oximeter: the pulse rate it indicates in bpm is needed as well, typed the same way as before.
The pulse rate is 76 bpm
